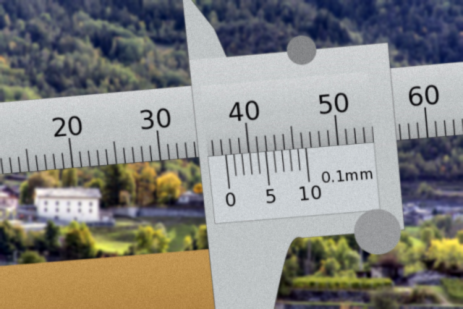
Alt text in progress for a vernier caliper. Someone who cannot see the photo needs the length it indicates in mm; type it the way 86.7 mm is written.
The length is 37.4 mm
